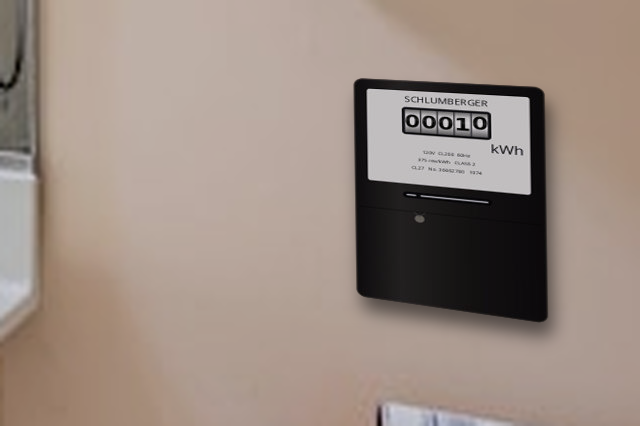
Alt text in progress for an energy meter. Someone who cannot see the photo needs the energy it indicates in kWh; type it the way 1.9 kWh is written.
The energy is 10 kWh
